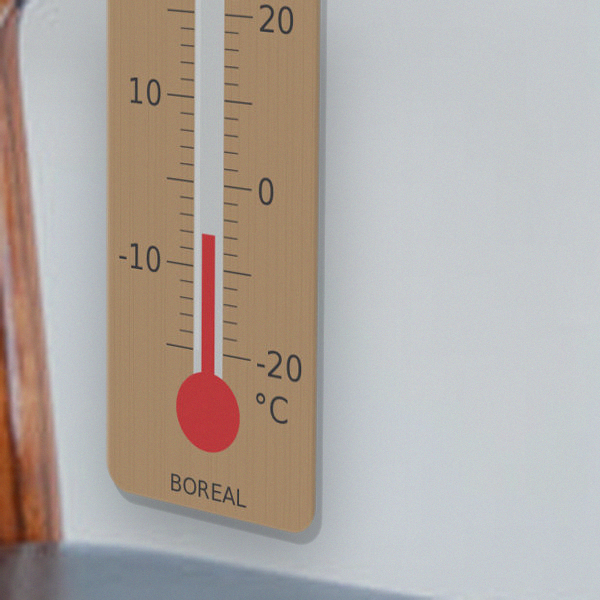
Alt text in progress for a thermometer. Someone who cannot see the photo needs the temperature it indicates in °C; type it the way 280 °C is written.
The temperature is -6 °C
